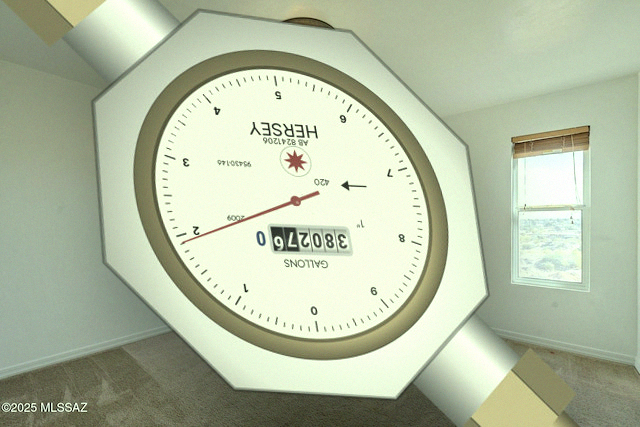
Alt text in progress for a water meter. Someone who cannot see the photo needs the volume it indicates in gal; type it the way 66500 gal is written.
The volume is 3802761.9 gal
